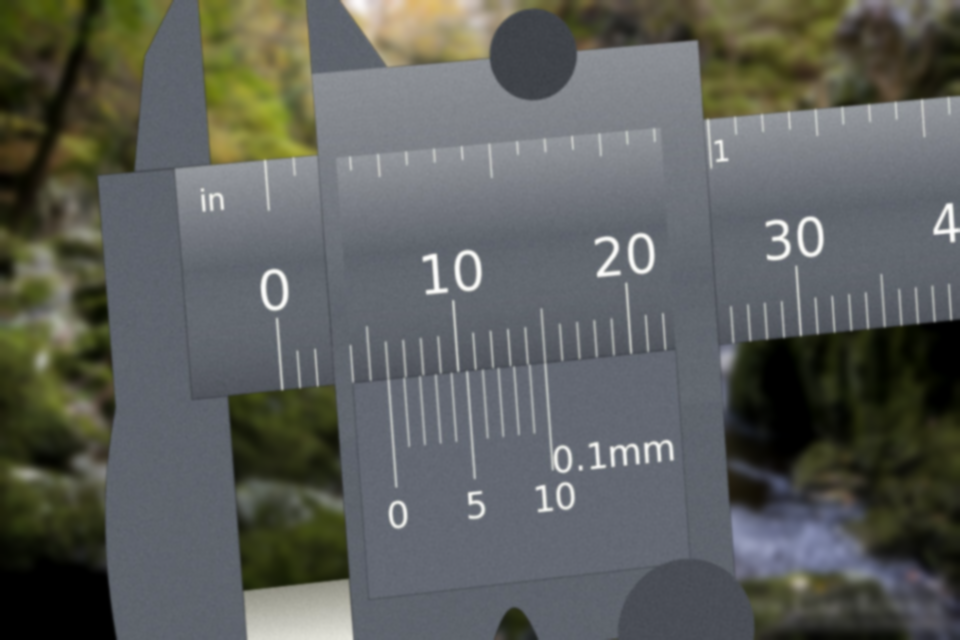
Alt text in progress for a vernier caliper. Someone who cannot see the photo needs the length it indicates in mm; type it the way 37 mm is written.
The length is 6.0 mm
